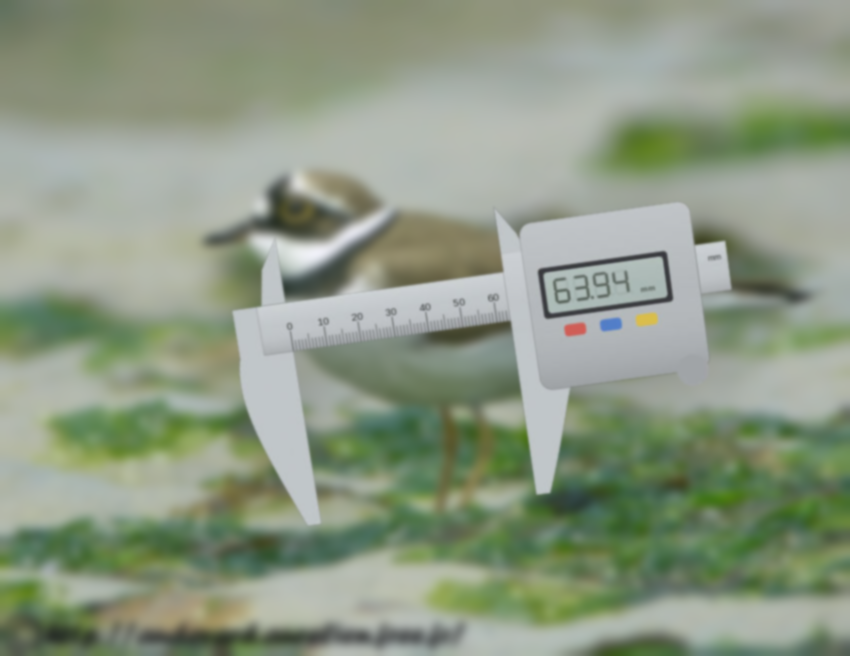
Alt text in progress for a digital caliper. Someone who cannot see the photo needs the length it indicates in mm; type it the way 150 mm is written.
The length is 63.94 mm
